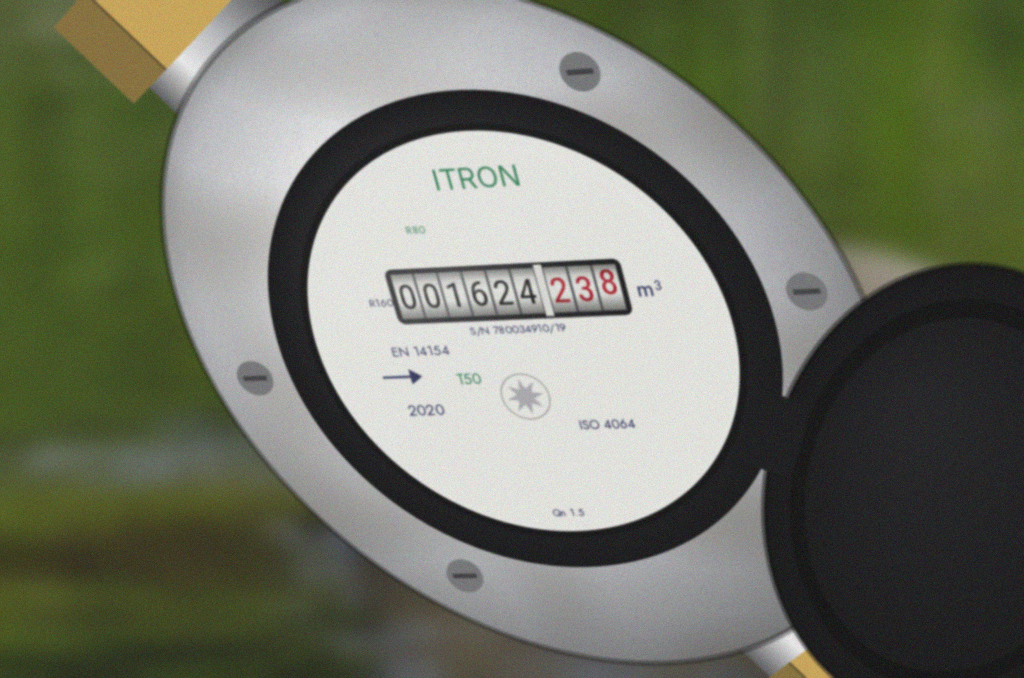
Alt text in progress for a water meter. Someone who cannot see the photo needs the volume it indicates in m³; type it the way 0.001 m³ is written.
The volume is 1624.238 m³
